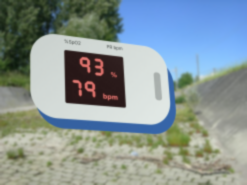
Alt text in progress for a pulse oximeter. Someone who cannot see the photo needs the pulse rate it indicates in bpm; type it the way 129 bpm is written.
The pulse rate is 79 bpm
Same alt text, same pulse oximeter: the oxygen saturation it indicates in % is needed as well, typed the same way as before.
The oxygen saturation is 93 %
